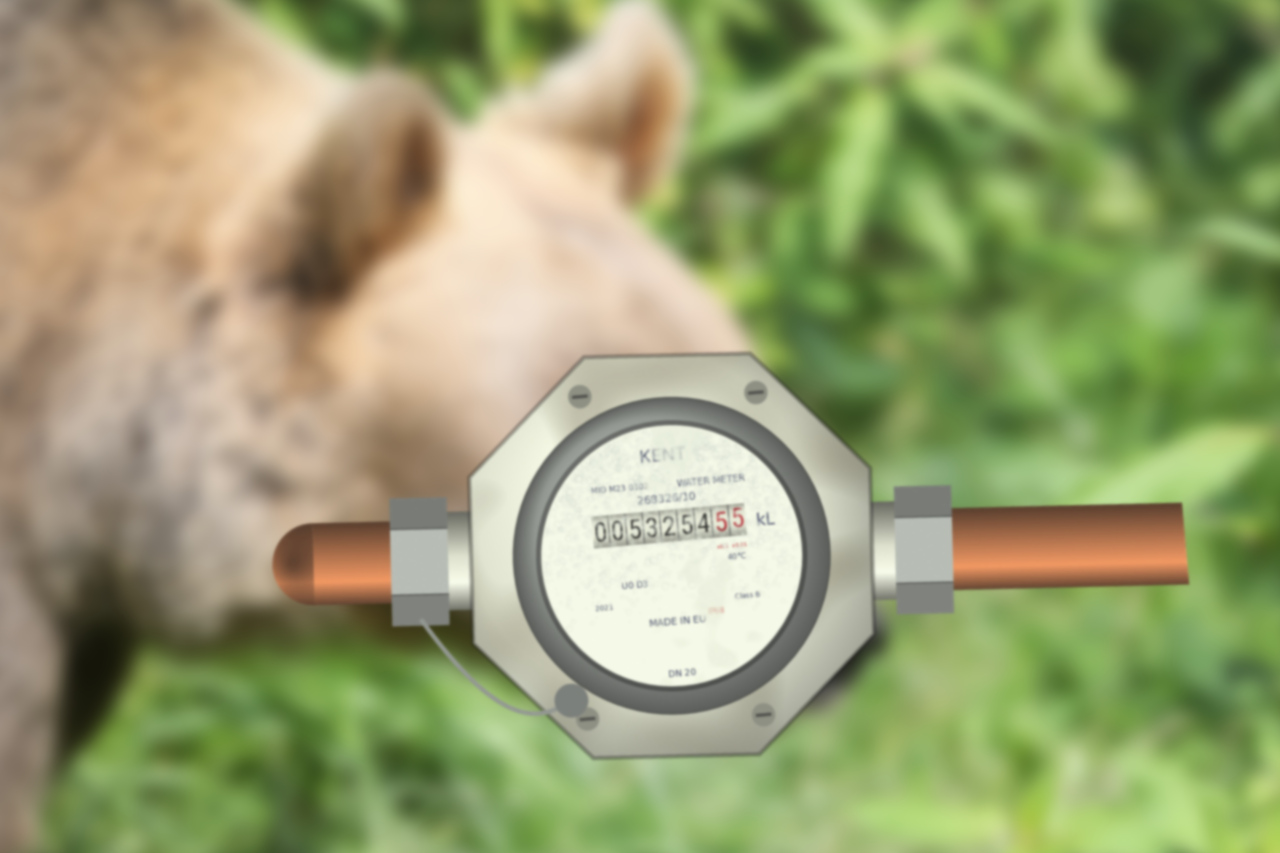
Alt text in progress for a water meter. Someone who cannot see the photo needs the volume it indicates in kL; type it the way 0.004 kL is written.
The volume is 53254.55 kL
